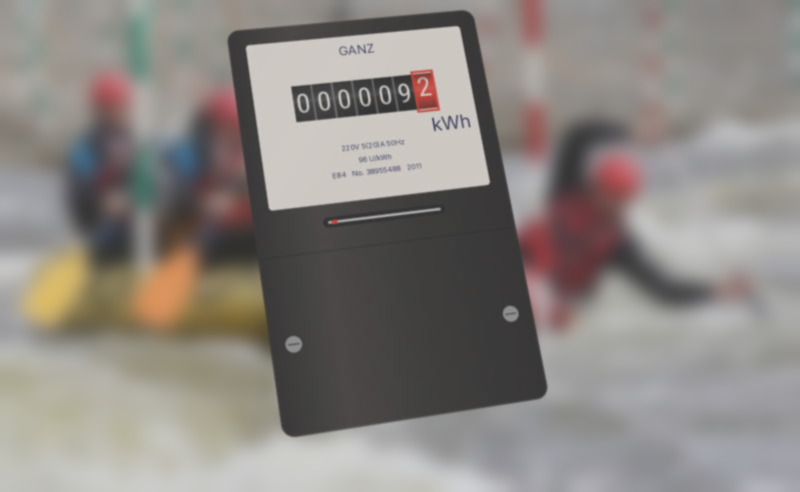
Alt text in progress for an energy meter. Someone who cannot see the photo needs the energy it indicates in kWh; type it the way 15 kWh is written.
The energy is 9.2 kWh
